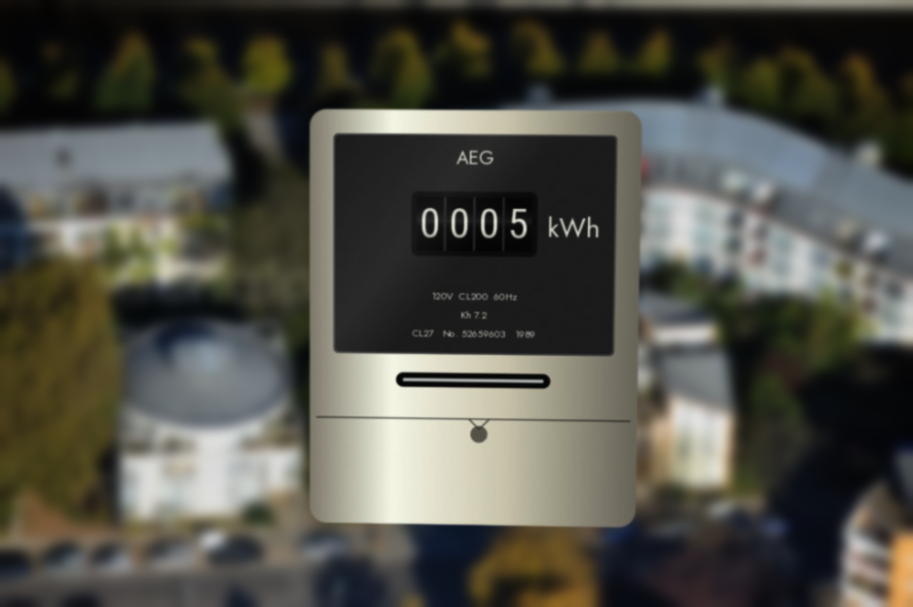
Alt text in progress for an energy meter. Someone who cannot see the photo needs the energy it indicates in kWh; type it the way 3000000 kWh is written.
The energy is 5 kWh
